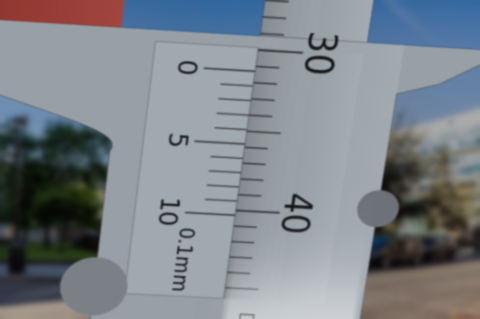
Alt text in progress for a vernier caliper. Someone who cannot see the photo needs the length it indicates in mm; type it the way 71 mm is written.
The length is 31.3 mm
